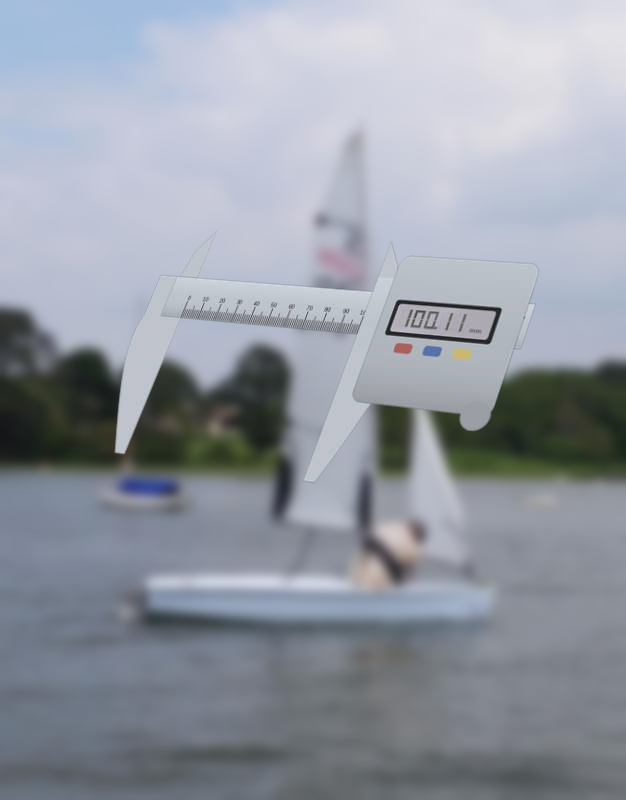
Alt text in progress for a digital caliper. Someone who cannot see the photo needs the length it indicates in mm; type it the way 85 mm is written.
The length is 100.11 mm
